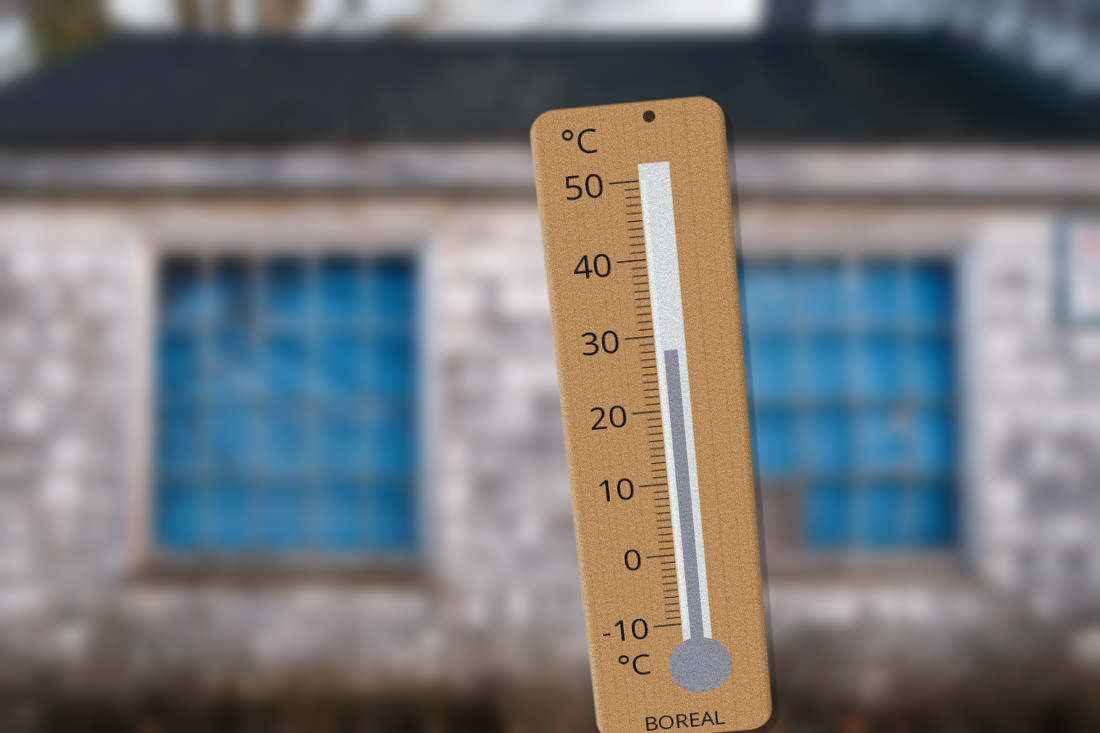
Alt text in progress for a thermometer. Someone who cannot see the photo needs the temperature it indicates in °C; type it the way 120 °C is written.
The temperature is 28 °C
